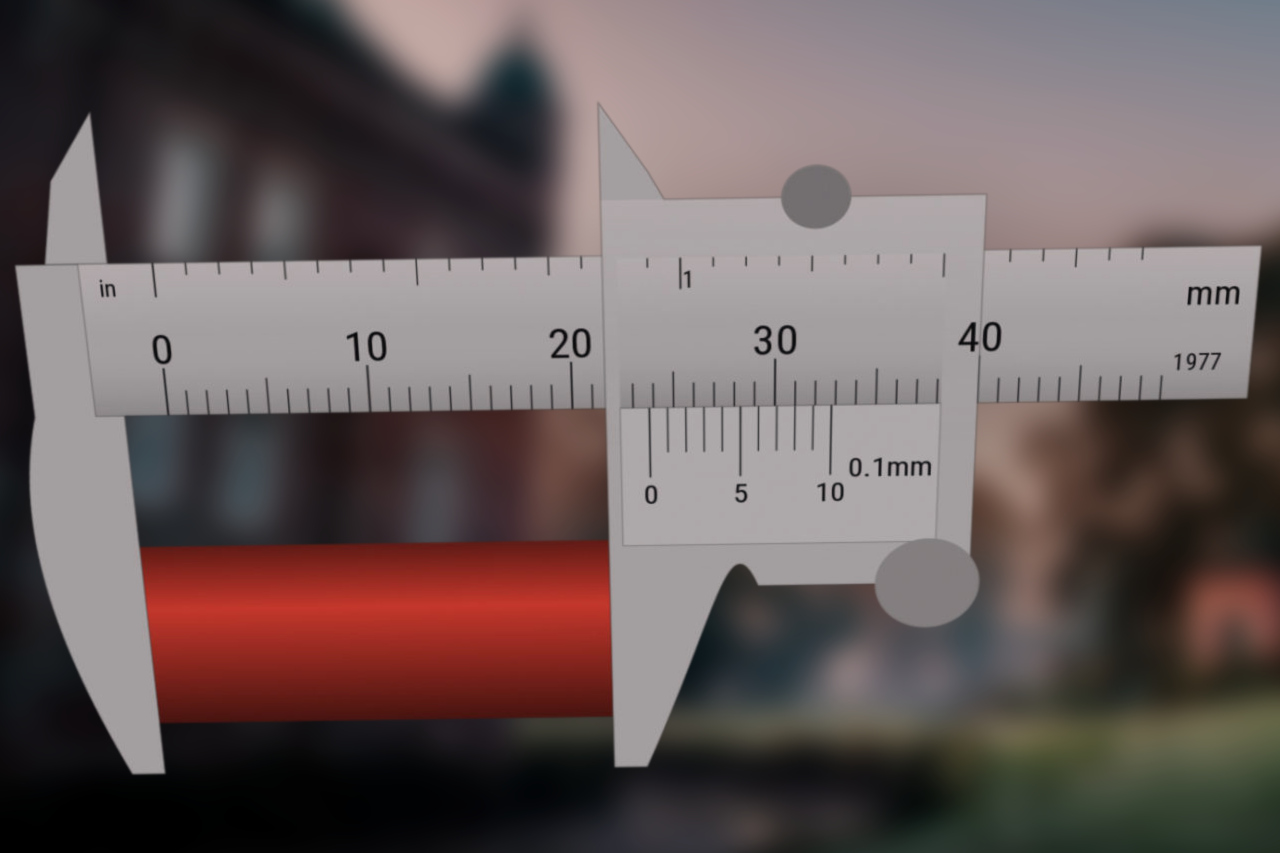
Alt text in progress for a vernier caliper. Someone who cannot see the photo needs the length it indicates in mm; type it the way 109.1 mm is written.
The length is 23.8 mm
